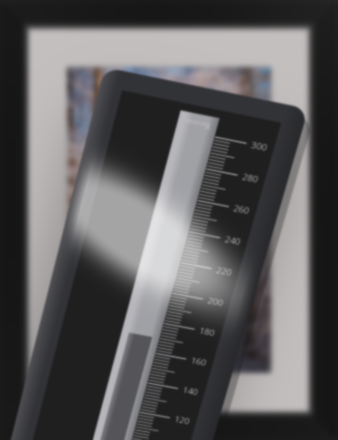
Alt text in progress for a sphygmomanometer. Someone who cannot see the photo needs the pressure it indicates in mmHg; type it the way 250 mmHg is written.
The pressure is 170 mmHg
